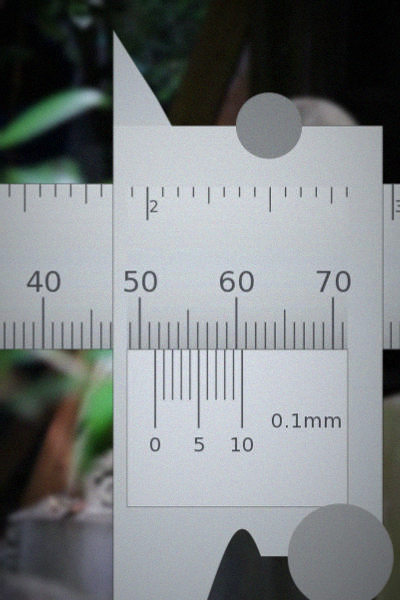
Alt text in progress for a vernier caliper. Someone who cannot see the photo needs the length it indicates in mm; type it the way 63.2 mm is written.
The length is 51.6 mm
